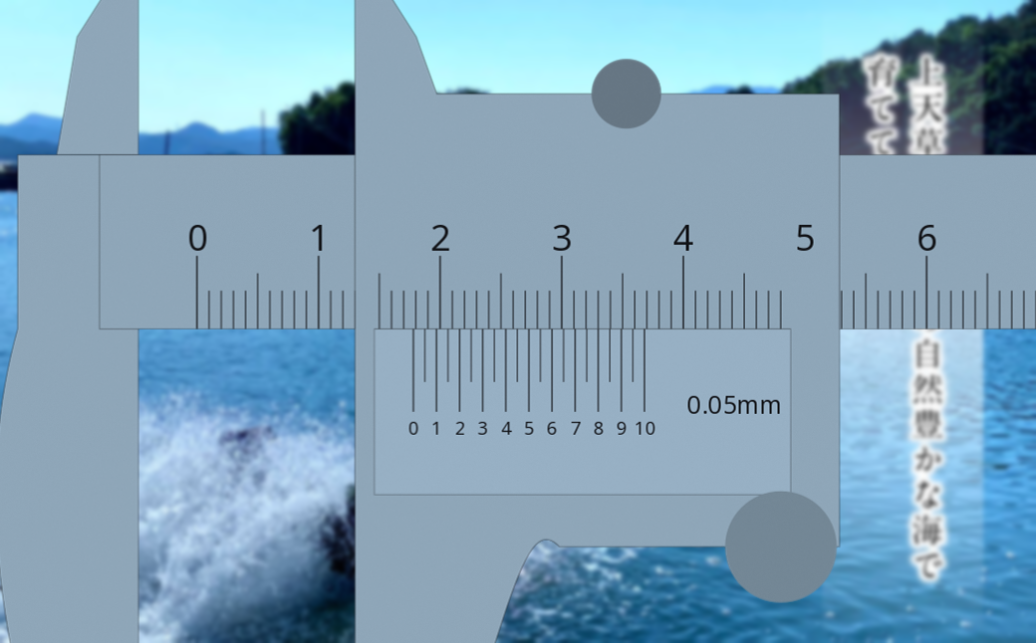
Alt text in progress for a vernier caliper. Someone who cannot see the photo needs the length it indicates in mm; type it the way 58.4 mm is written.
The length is 17.8 mm
